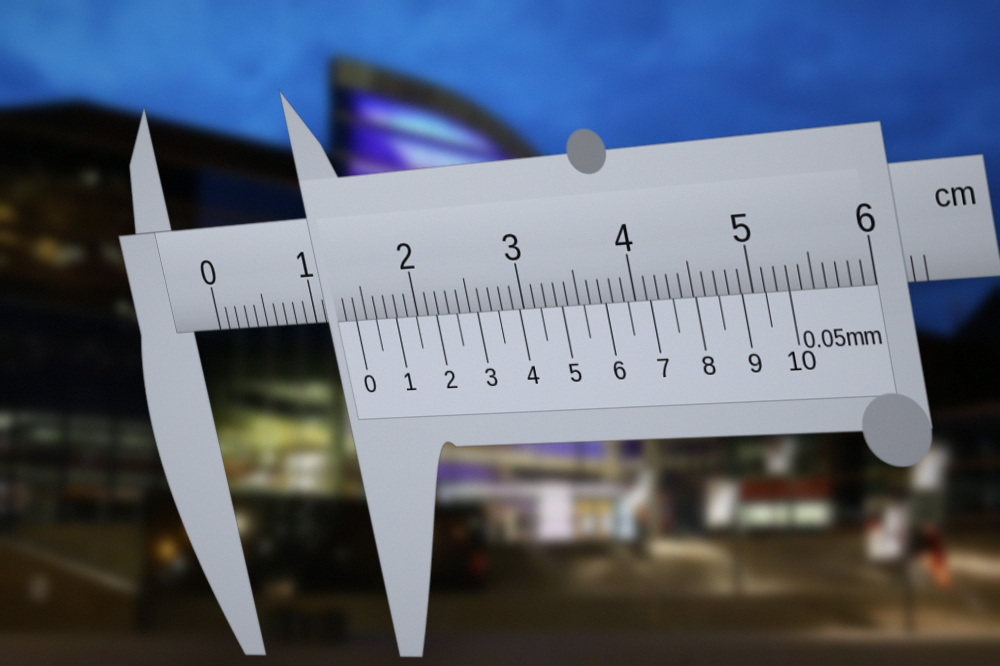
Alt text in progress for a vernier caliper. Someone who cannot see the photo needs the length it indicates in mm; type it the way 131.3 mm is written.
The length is 14.0 mm
